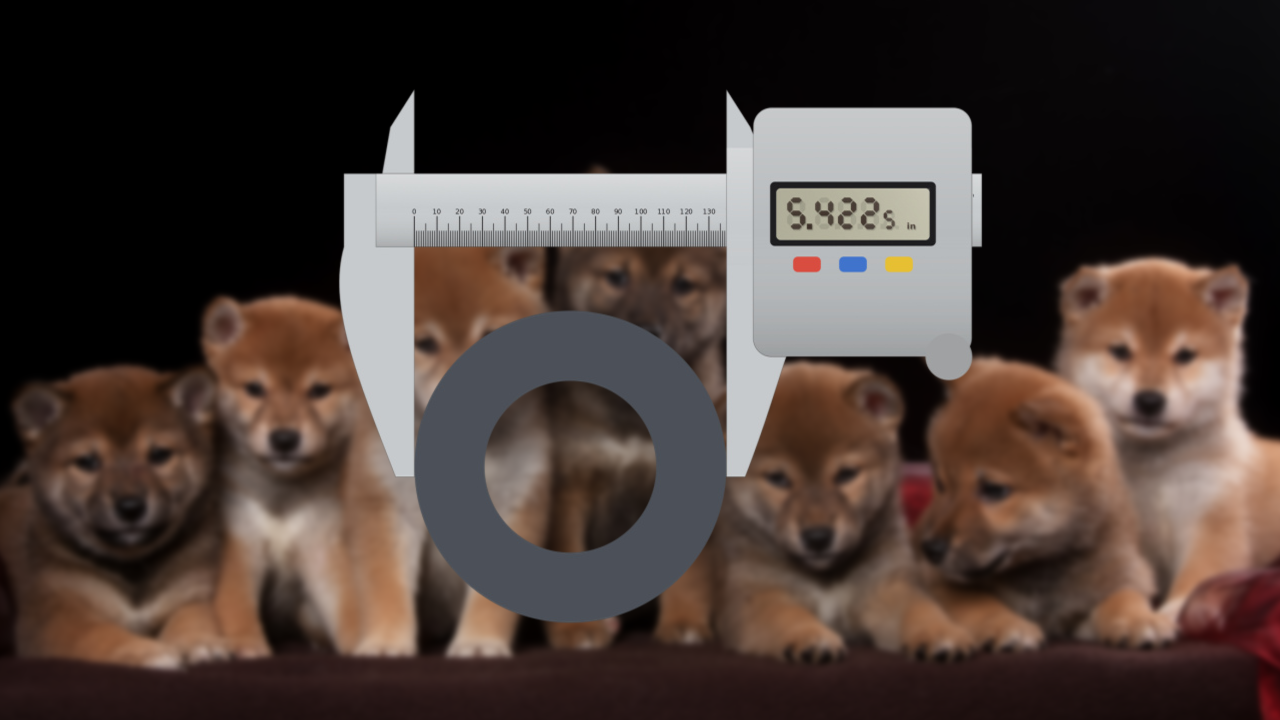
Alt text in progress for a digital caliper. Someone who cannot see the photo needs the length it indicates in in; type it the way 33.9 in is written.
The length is 5.4225 in
